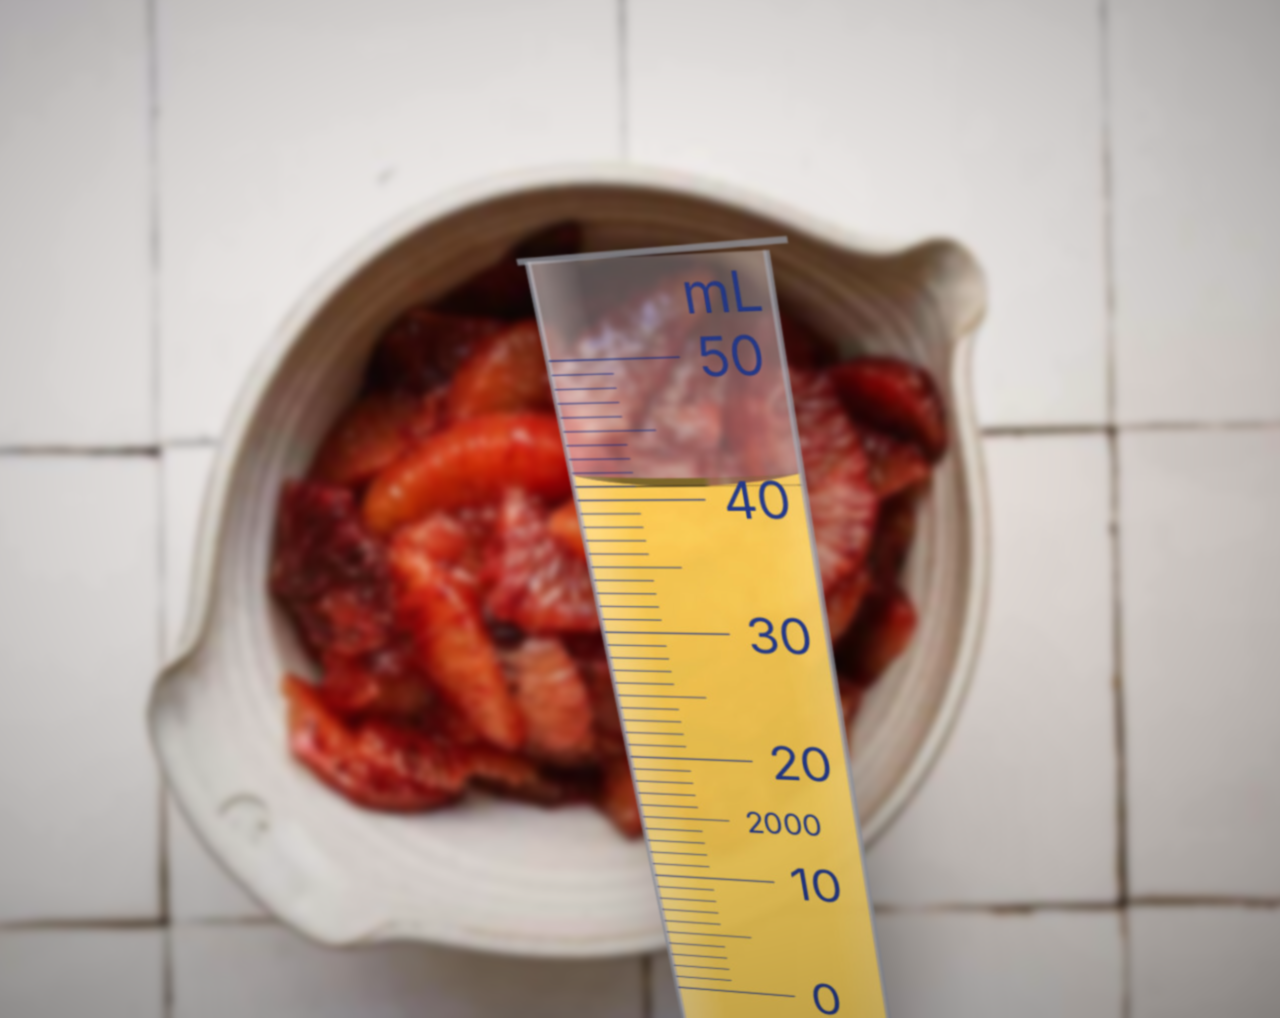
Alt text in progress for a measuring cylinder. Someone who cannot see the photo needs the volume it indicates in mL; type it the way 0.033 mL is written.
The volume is 41 mL
